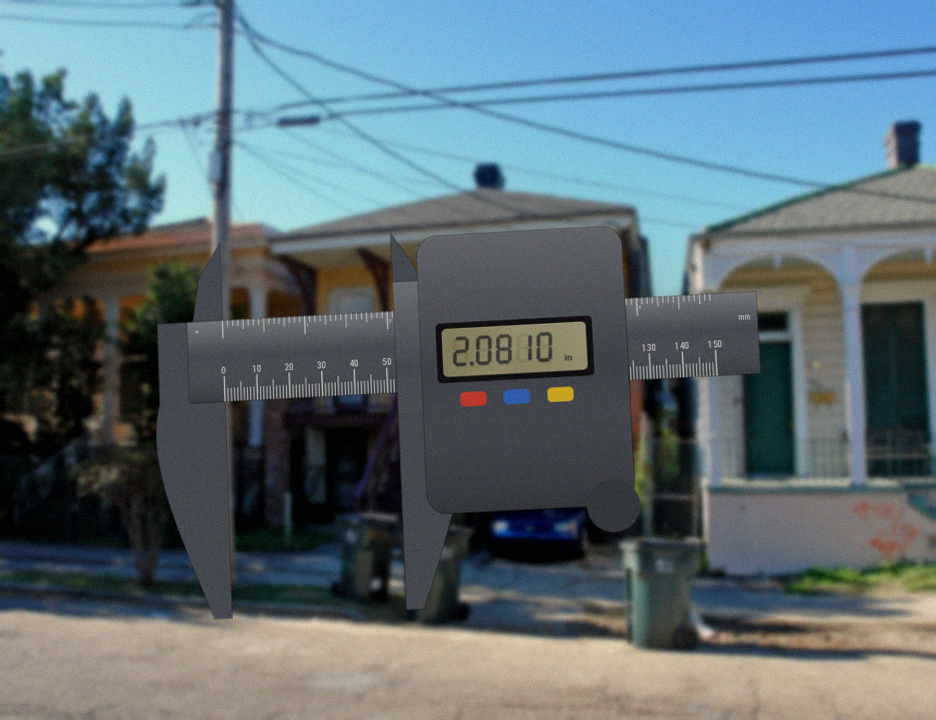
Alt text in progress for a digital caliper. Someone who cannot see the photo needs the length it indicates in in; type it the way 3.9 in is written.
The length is 2.0810 in
